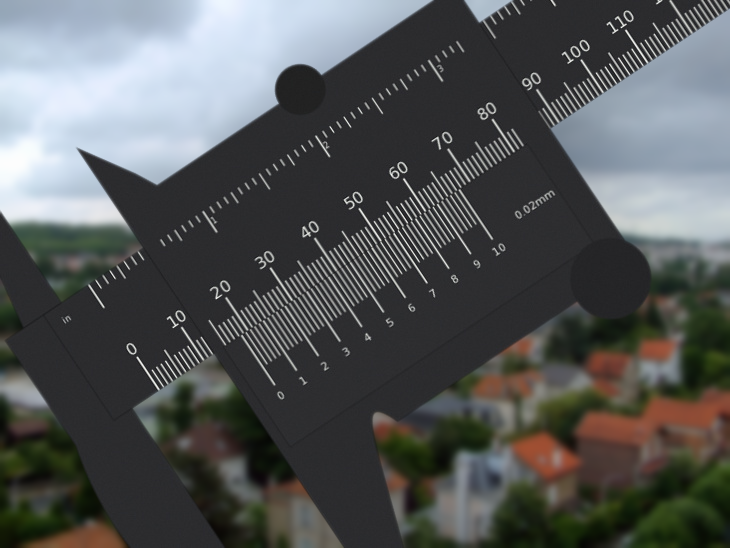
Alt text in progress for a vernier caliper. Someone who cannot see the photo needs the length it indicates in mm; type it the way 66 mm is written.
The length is 18.5 mm
